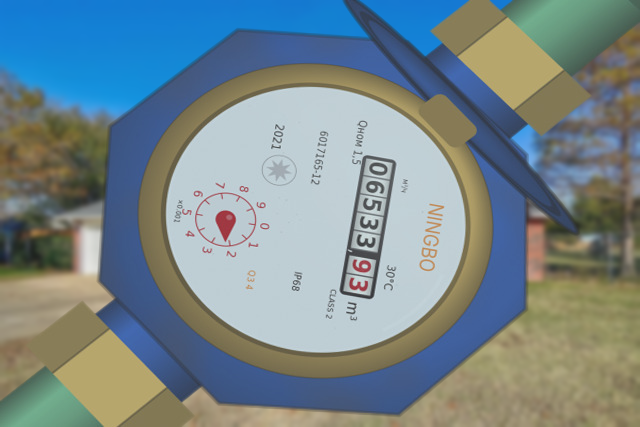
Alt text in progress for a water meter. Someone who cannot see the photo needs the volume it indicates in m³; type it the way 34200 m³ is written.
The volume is 6533.932 m³
